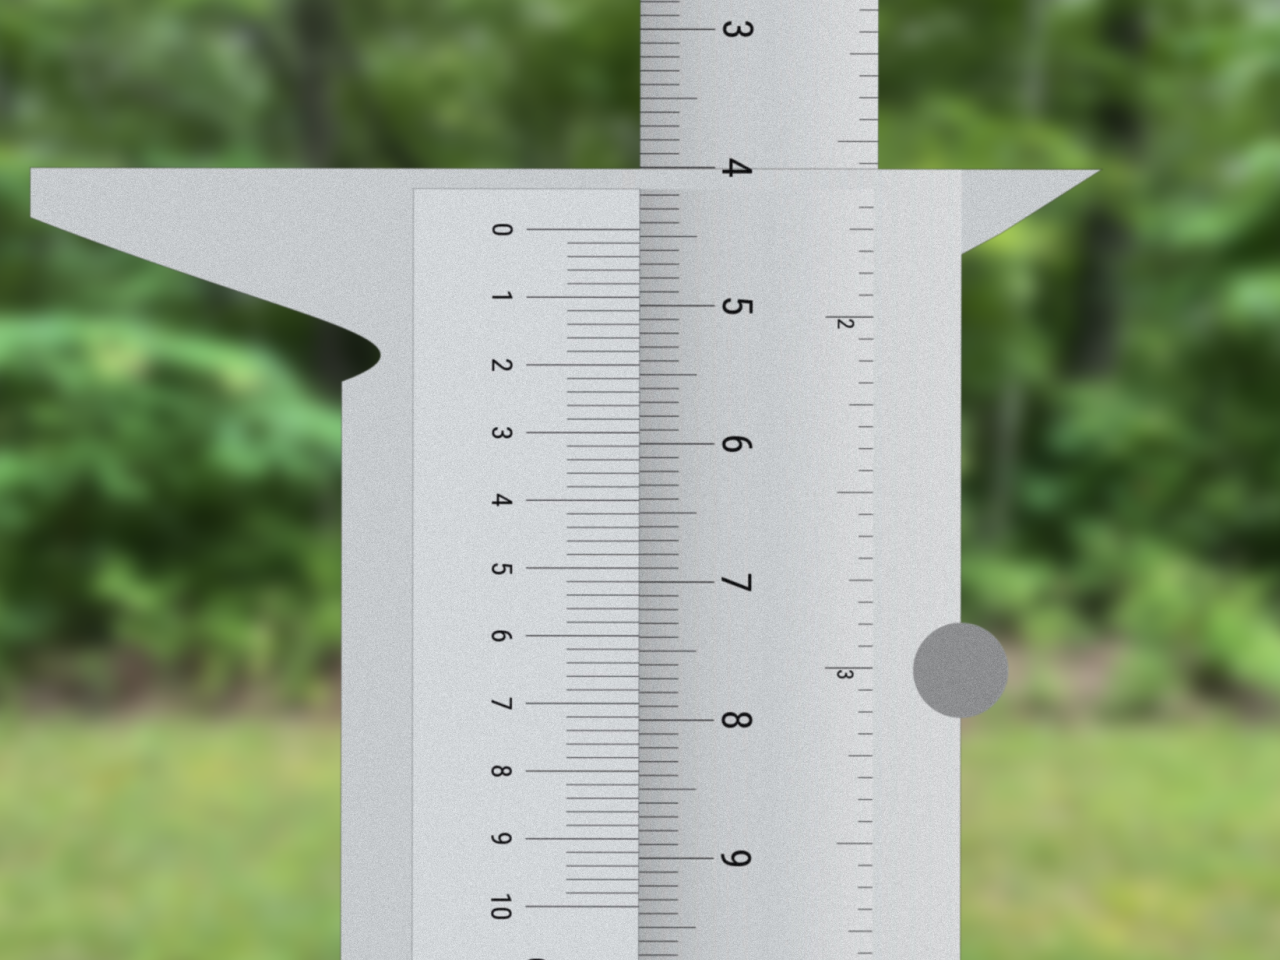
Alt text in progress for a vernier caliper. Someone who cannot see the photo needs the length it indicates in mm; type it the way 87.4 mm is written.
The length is 44.5 mm
